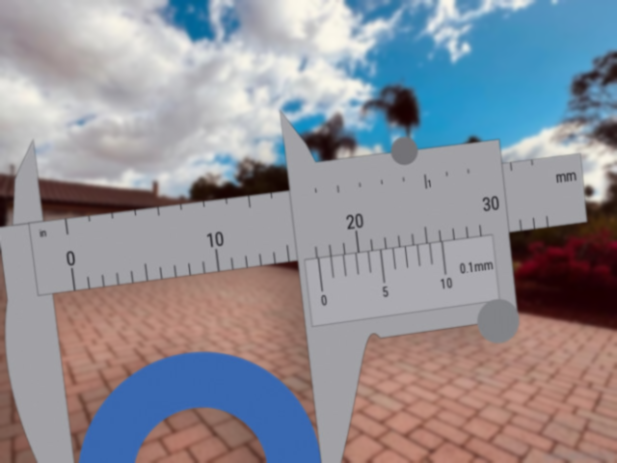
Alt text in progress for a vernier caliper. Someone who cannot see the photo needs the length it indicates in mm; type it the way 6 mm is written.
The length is 17.1 mm
